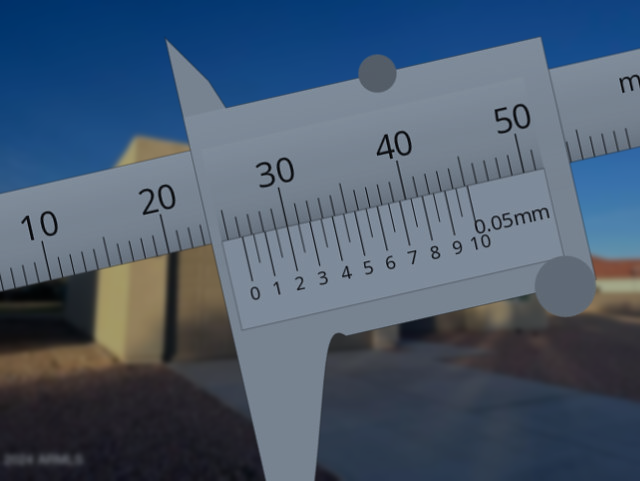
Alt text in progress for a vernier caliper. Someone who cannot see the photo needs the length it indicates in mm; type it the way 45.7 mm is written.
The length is 26.2 mm
